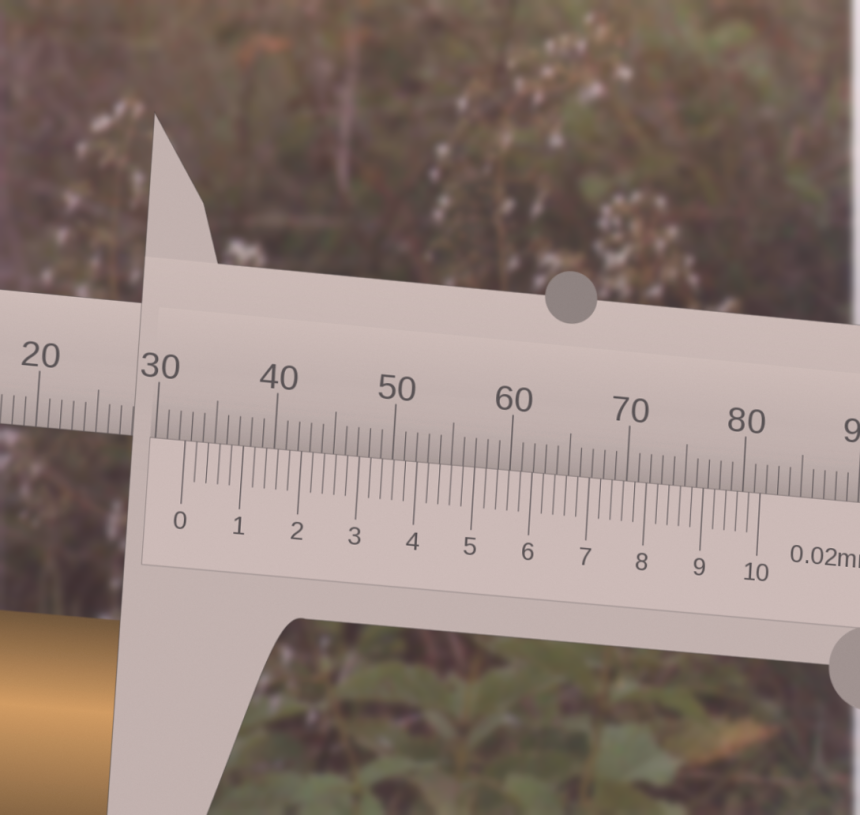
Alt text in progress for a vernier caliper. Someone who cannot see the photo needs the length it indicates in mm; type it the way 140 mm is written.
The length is 32.5 mm
